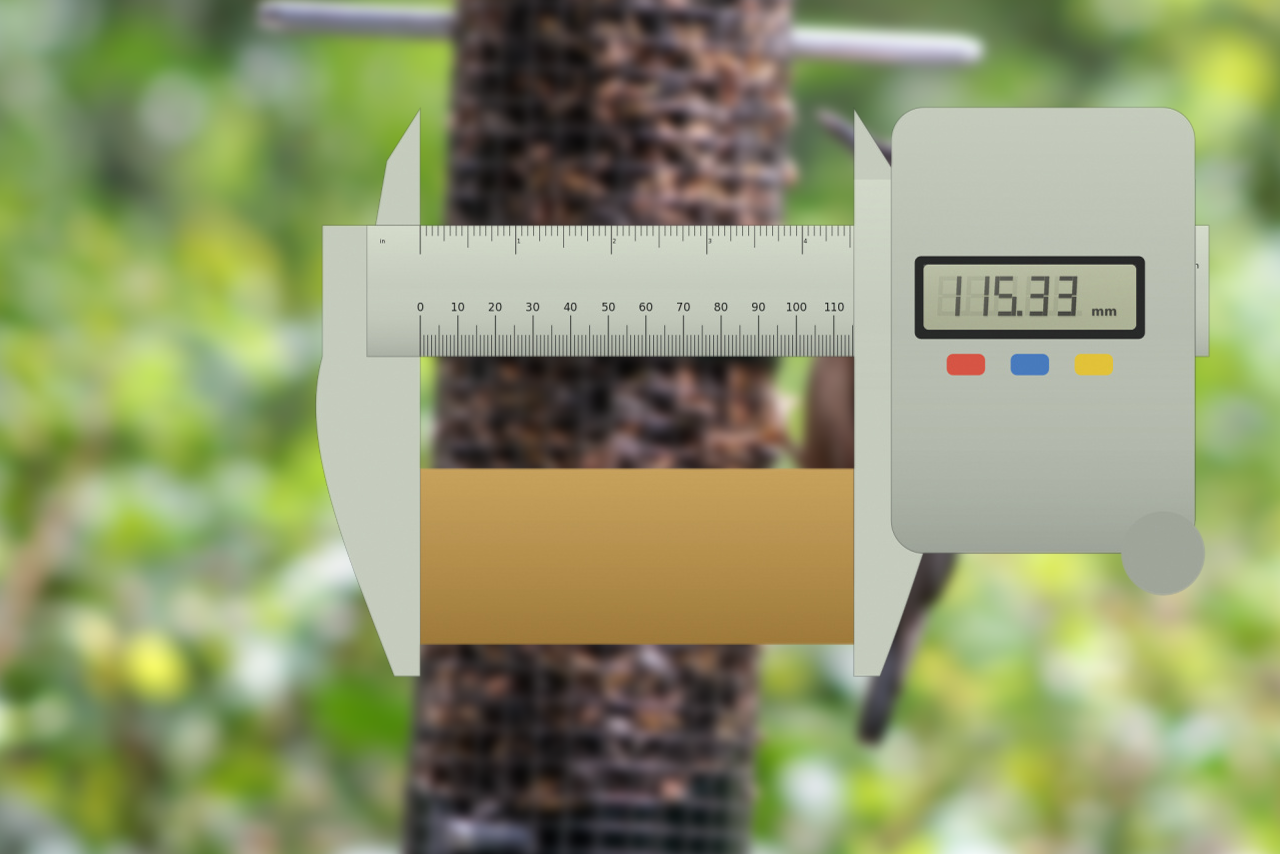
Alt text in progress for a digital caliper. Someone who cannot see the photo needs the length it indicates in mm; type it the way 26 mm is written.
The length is 115.33 mm
